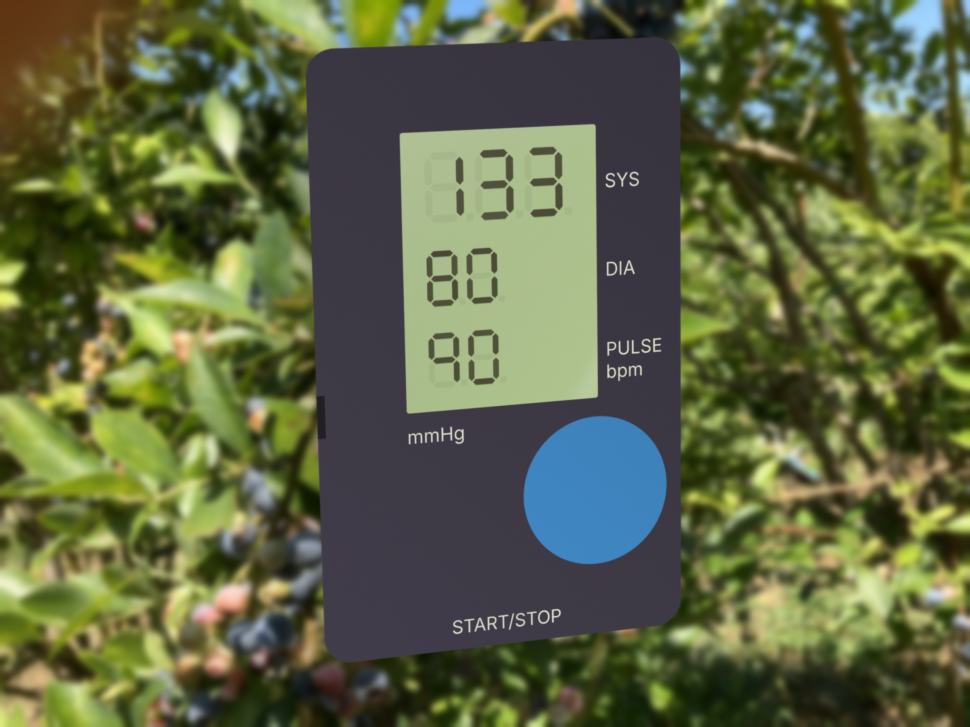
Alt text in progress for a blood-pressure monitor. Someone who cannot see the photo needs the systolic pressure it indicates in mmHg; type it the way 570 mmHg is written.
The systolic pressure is 133 mmHg
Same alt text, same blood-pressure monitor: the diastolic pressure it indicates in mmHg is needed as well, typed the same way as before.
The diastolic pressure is 80 mmHg
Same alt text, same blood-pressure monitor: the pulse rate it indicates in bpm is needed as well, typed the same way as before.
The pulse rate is 90 bpm
